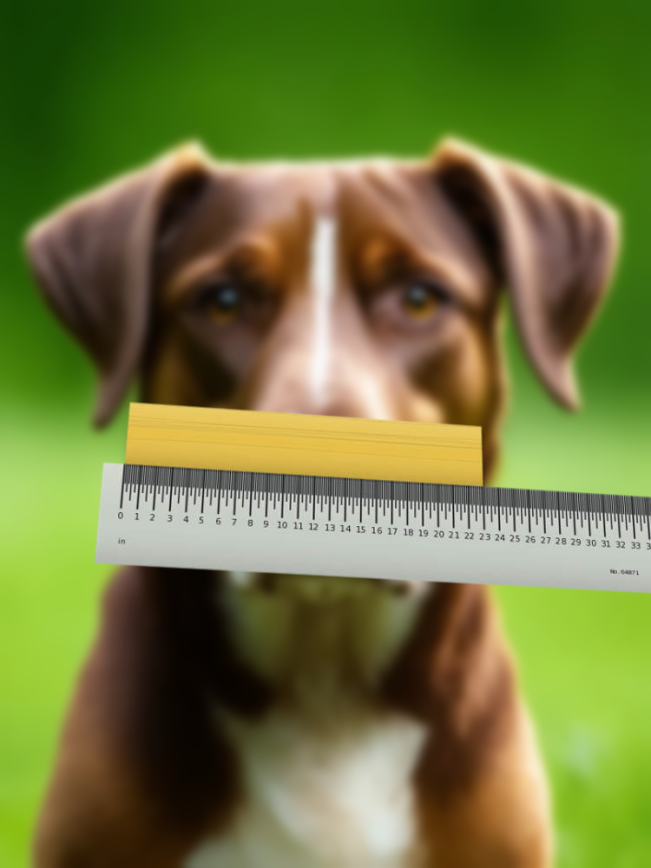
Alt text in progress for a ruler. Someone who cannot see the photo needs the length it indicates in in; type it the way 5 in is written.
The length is 23 in
